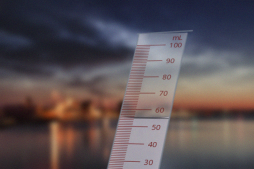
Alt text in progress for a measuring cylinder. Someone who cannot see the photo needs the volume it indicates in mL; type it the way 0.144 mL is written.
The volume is 55 mL
